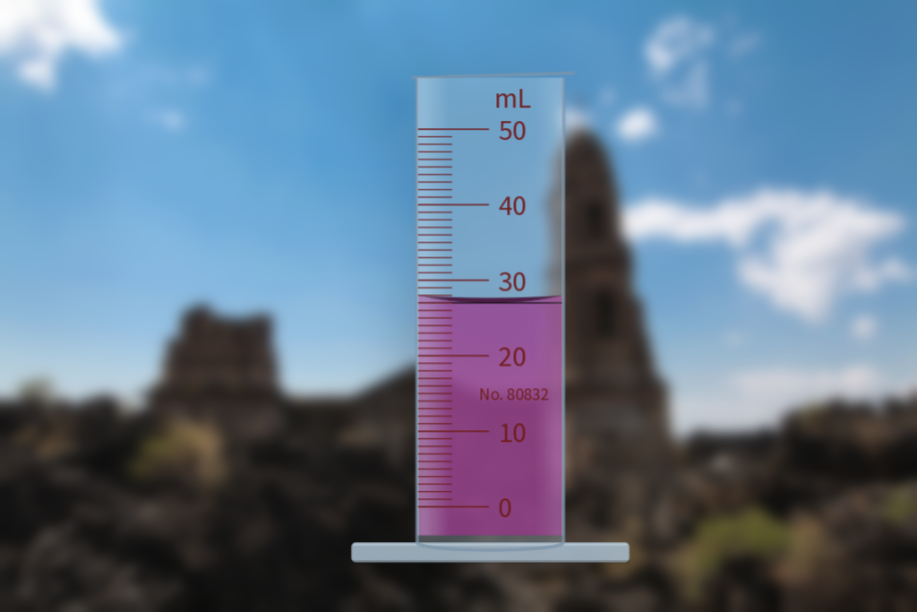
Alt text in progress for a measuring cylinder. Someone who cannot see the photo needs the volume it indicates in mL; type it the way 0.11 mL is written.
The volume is 27 mL
